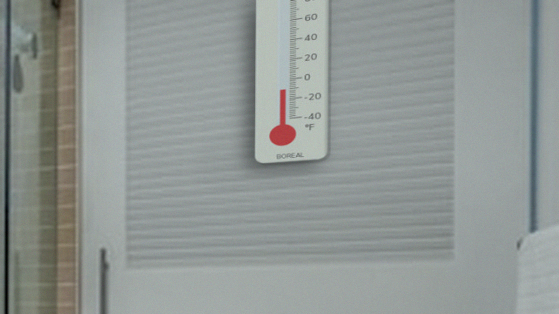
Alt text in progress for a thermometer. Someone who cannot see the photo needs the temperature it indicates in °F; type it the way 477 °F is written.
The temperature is -10 °F
